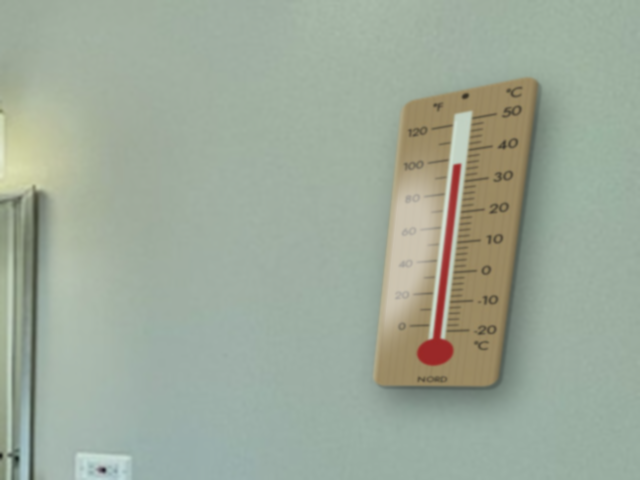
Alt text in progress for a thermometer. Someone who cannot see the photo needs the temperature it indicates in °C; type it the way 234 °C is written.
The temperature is 36 °C
